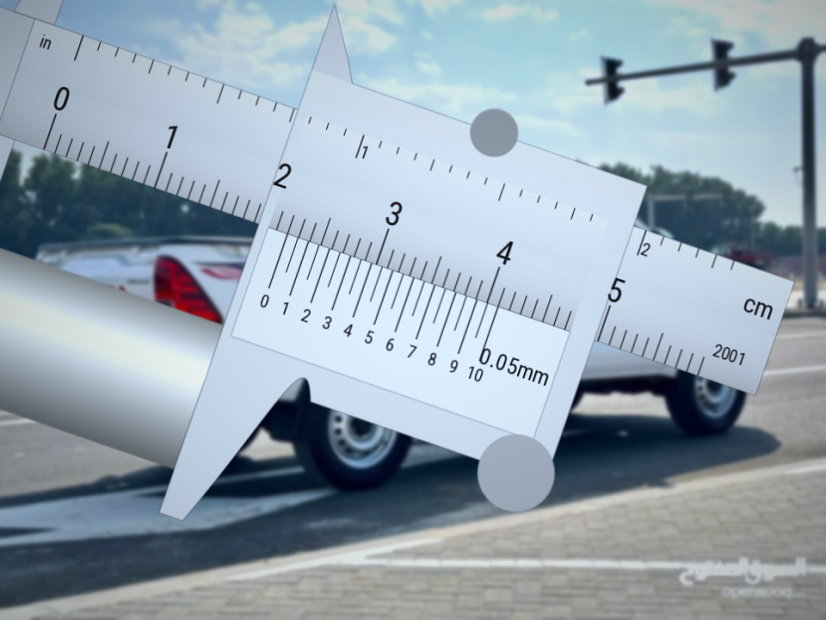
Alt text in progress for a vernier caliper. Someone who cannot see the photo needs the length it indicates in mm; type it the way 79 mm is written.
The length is 22.0 mm
